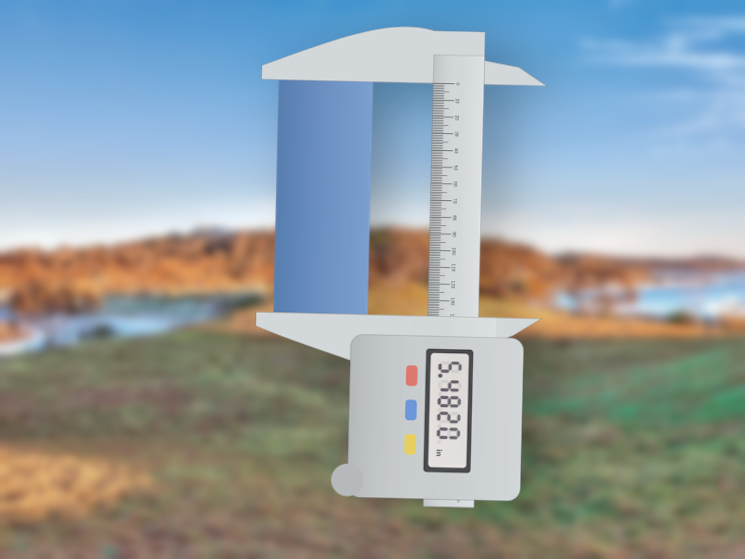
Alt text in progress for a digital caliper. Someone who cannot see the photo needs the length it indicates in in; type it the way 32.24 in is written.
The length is 5.4820 in
